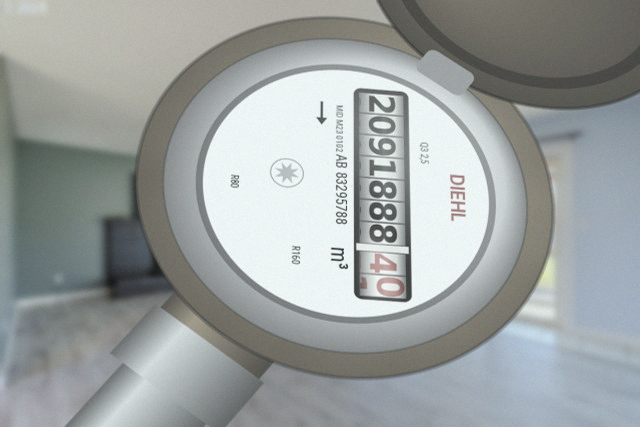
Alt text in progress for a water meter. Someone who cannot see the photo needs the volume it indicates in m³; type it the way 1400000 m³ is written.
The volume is 2091888.40 m³
